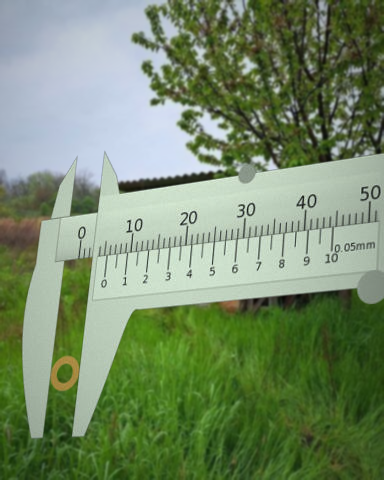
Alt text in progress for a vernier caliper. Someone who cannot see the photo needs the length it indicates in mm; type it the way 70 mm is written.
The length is 5.5 mm
